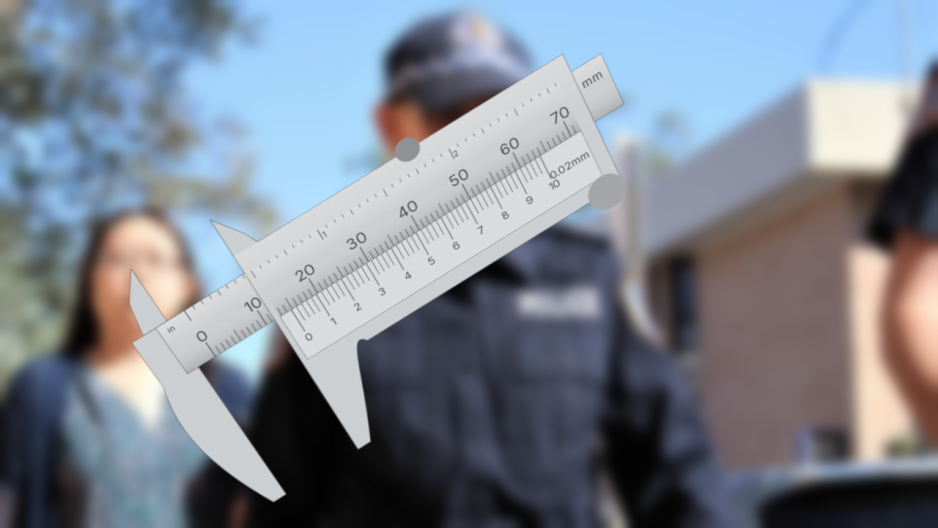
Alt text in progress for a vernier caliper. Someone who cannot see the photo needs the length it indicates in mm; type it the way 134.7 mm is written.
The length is 14.8 mm
